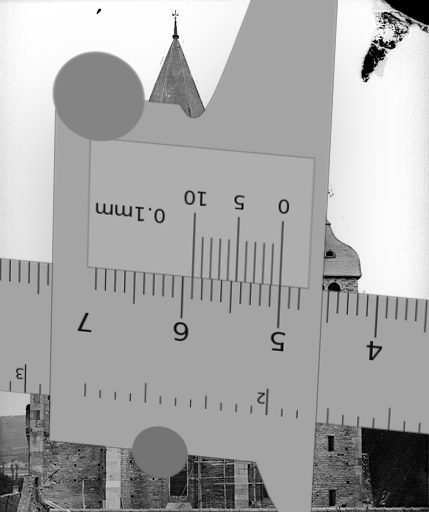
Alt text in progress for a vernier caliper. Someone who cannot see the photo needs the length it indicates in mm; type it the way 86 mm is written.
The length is 50.0 mm
